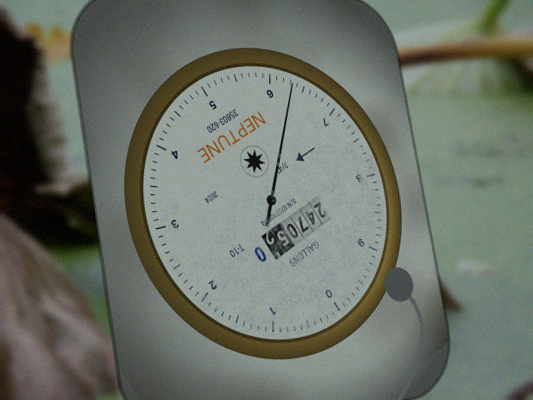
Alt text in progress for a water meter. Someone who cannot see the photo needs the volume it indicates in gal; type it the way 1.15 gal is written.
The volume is 2470516.3 gal
